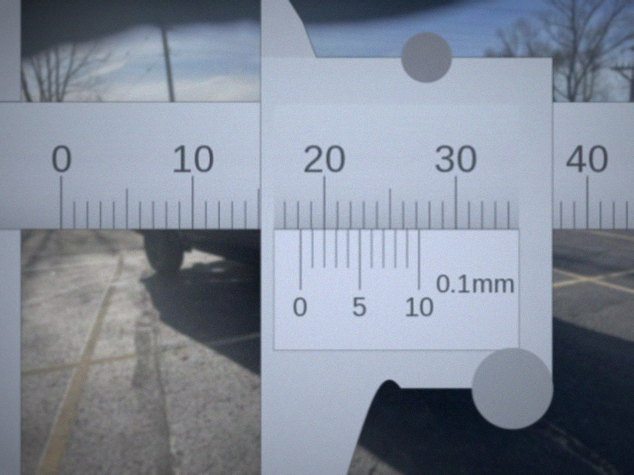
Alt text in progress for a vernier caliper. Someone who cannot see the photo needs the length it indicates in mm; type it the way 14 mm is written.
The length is 18.2 mm
